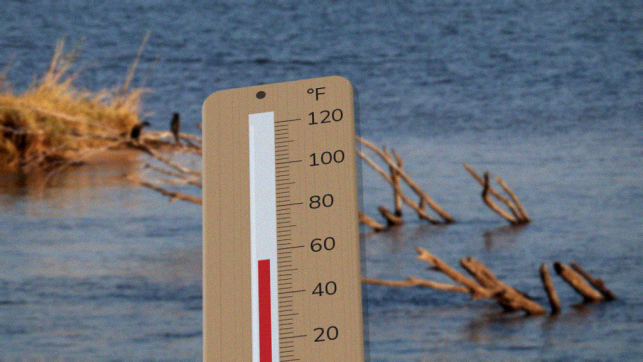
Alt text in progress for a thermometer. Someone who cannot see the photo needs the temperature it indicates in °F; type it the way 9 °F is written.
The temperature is 56 °F
